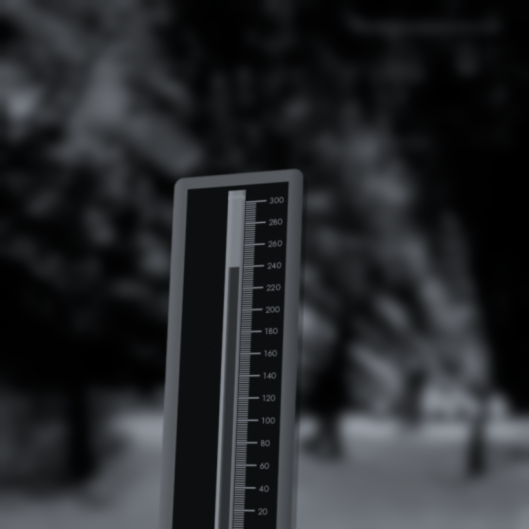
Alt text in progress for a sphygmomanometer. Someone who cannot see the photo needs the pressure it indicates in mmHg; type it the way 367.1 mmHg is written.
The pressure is 240 mmHg
